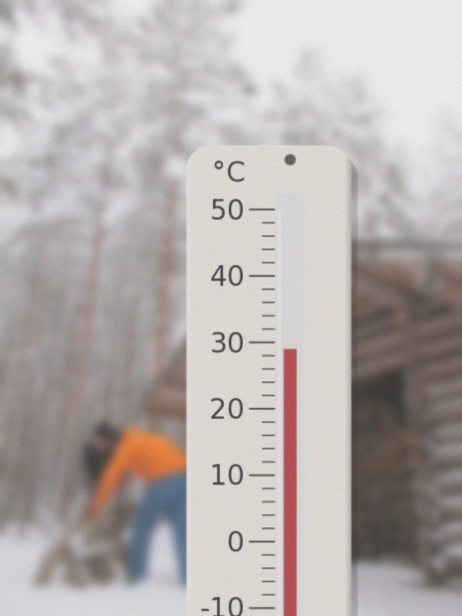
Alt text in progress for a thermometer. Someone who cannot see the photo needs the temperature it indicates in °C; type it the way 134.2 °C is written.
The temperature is 29 °C
